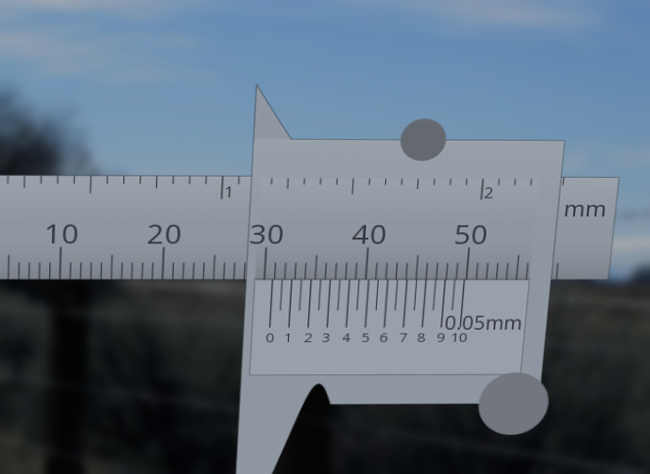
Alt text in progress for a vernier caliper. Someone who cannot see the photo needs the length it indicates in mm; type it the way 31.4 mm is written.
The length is 30.8 mm
